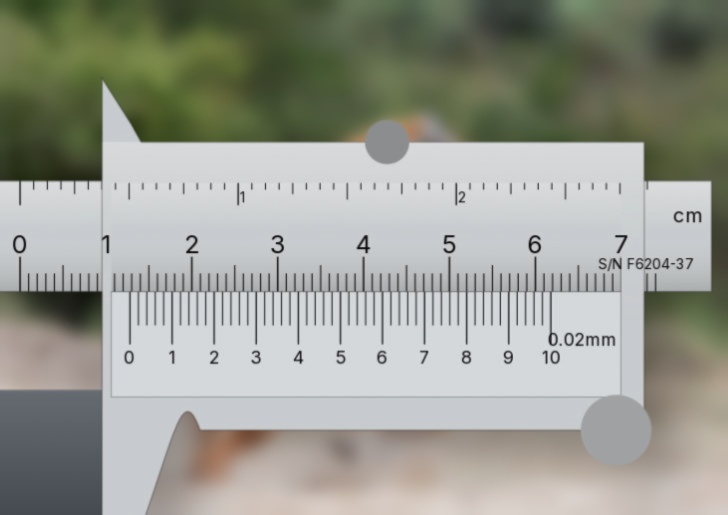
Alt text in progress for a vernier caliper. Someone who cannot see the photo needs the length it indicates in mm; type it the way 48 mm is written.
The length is 12.8 mm
